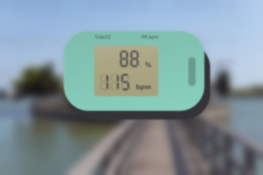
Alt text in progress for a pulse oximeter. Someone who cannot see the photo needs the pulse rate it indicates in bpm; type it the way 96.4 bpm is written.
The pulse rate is 115 bpm
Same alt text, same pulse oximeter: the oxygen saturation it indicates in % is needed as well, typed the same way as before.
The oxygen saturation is 88 %
